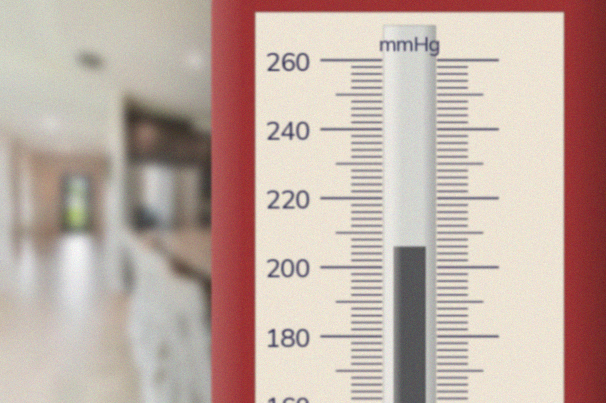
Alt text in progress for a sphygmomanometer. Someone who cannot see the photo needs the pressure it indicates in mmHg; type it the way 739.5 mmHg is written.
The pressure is 206 mmHg
